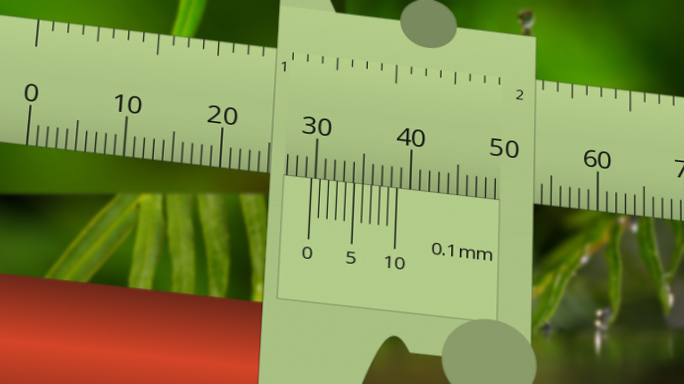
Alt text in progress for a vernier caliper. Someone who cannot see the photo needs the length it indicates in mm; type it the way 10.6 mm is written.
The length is 29.6 mm
